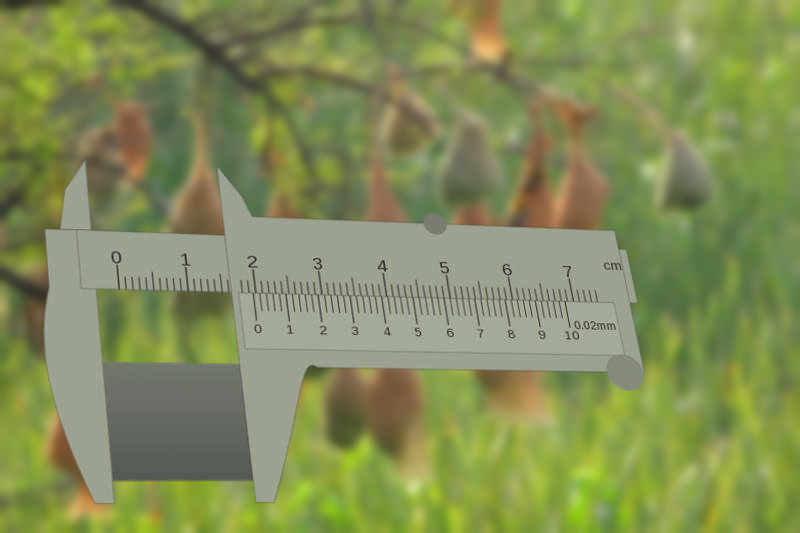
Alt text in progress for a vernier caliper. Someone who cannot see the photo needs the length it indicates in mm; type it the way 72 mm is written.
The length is 19.6 mm
